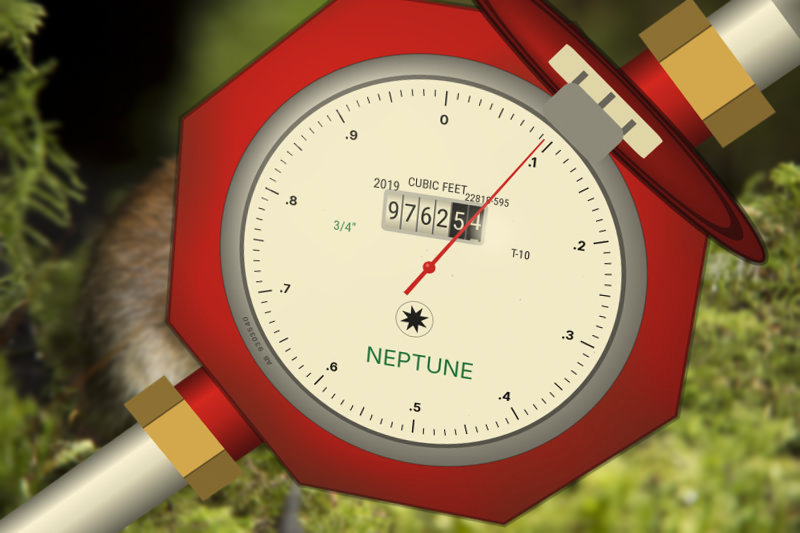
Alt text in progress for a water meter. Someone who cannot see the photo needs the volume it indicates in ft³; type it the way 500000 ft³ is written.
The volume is 976254.09 ft³
